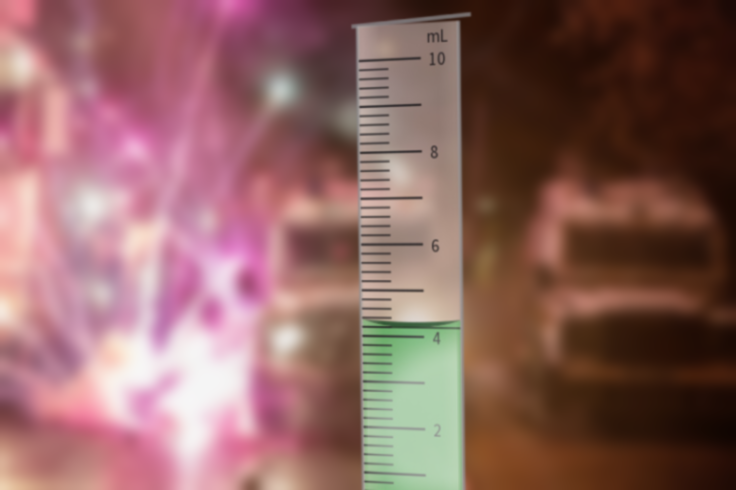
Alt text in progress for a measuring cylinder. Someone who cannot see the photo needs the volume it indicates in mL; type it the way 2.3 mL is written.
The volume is 4.2 mL
